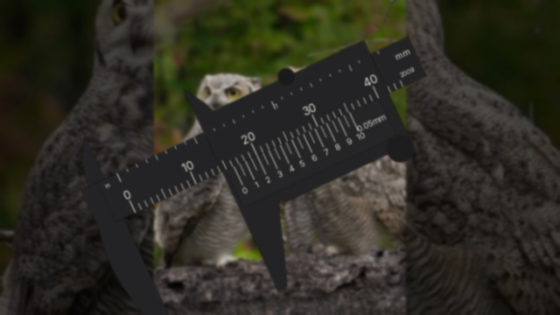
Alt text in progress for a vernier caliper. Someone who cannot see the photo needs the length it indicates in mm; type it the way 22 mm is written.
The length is 16.2 mm
